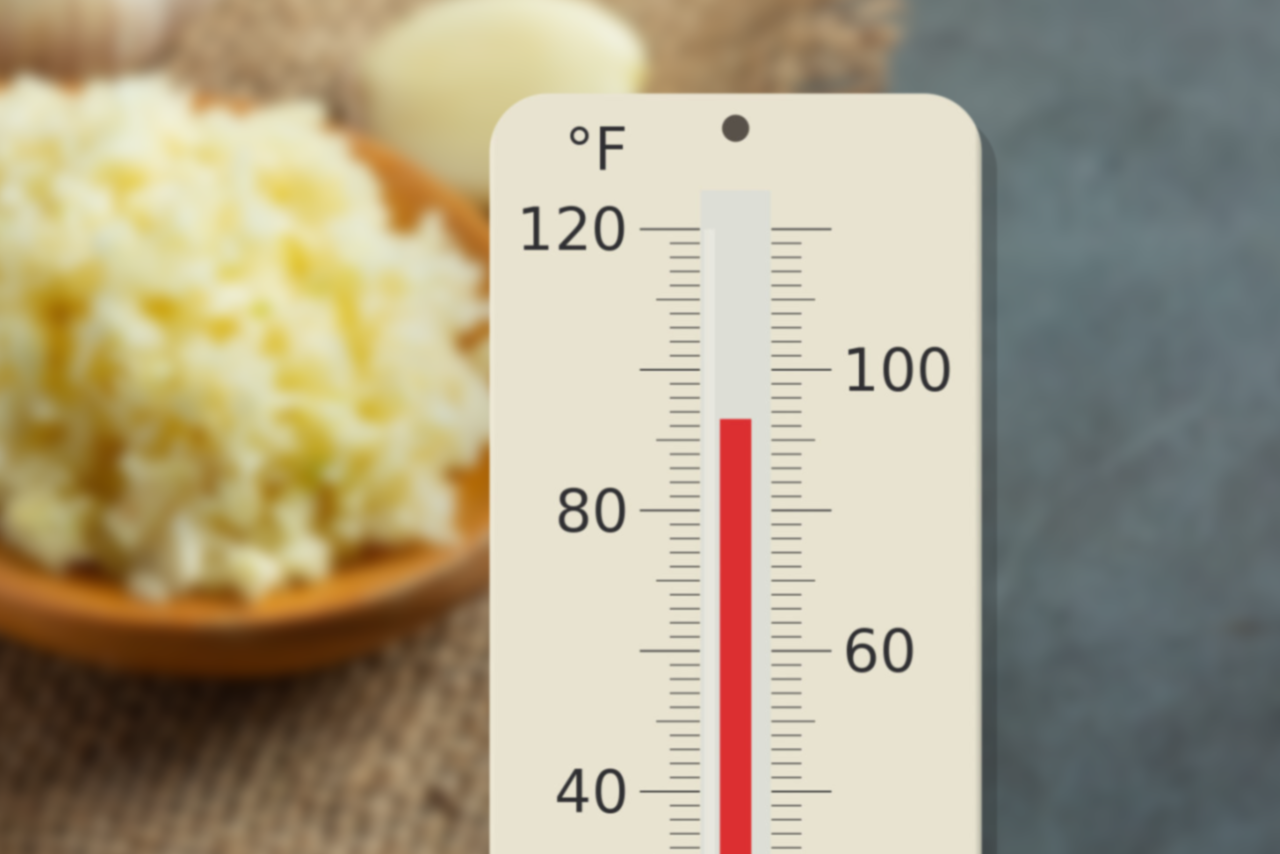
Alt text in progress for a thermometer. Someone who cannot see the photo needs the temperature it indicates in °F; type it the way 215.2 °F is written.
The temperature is 93 °F
